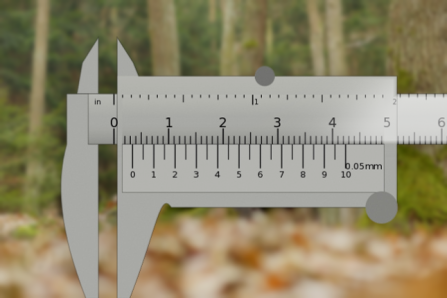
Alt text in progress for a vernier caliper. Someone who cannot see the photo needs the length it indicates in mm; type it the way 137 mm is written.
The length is 3.4 mm
